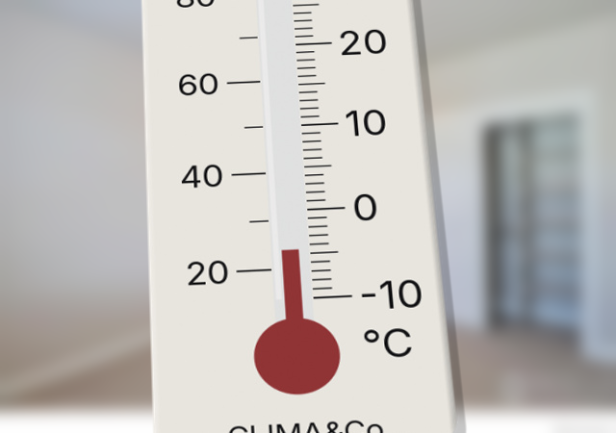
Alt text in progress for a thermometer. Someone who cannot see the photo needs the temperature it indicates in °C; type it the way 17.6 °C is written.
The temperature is -4.5 °C
